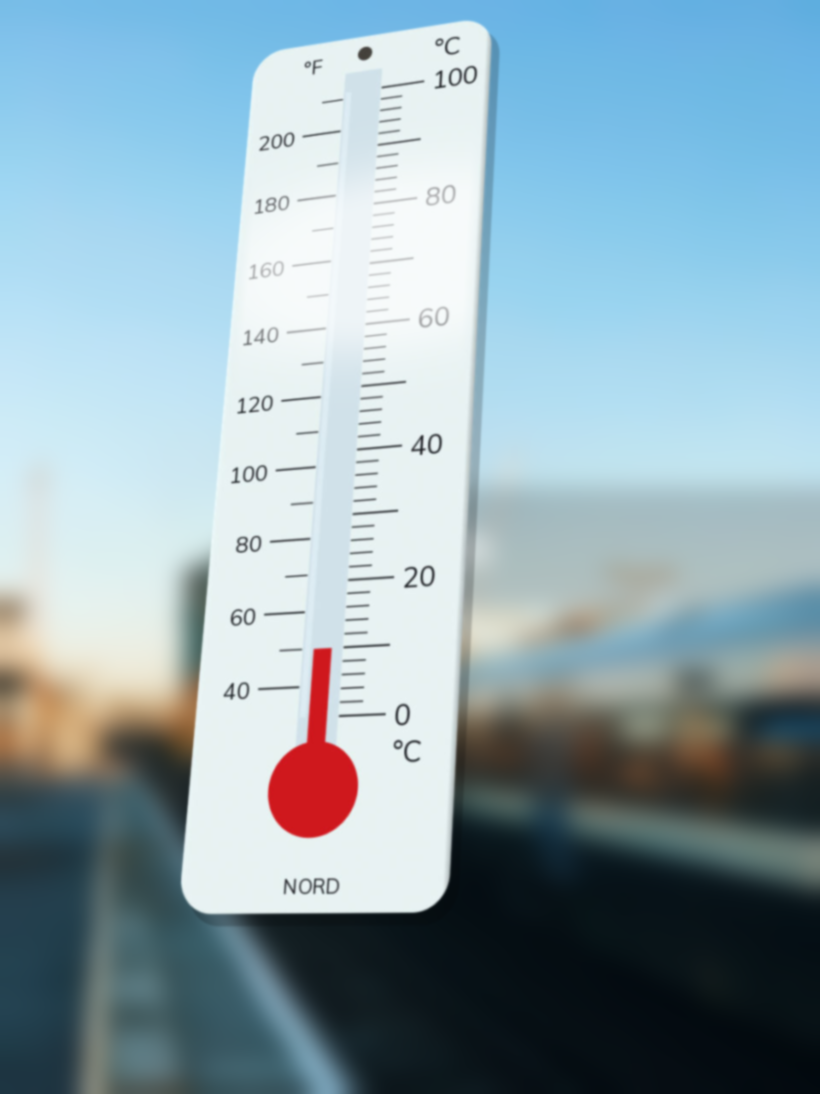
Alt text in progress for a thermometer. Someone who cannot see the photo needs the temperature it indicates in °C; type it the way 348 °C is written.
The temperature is 10 °C
